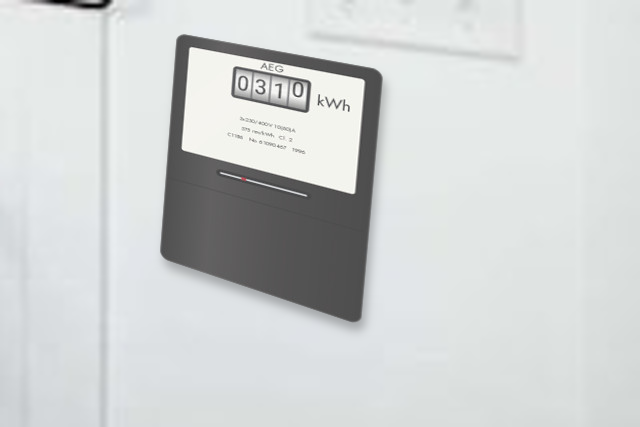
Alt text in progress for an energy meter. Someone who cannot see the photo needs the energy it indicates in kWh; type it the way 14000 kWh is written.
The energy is 310 kWh
